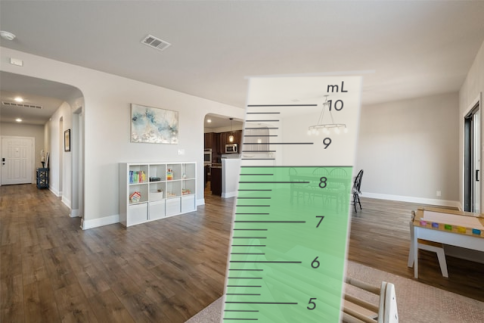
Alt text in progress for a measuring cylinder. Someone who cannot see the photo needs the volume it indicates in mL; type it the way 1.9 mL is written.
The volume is 8.4 mL
